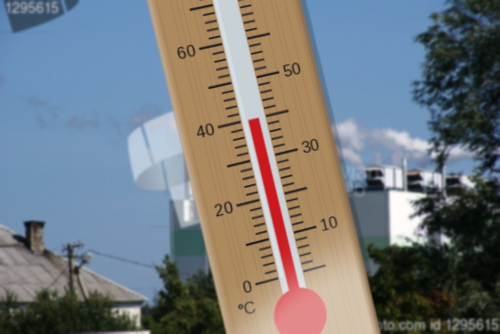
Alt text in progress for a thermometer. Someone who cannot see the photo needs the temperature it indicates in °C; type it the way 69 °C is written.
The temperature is 40 °C
